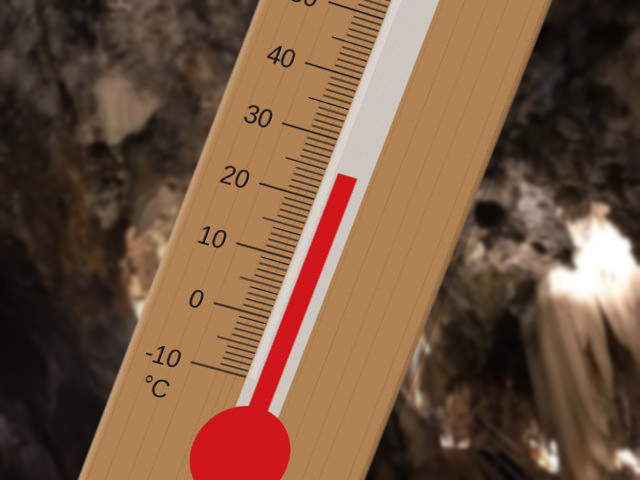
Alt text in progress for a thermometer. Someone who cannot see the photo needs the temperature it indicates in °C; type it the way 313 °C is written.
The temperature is 25 °C
